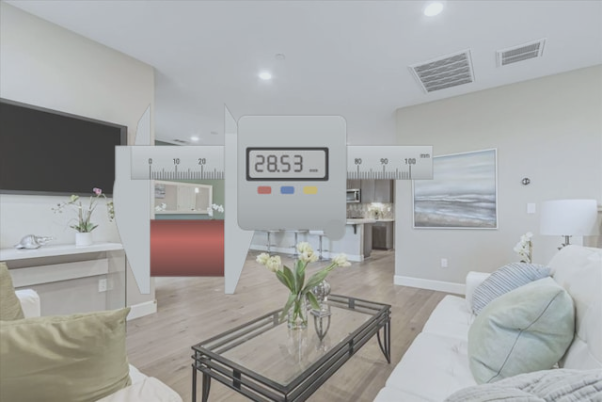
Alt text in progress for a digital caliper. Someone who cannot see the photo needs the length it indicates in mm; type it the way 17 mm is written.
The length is 28.53 mm
